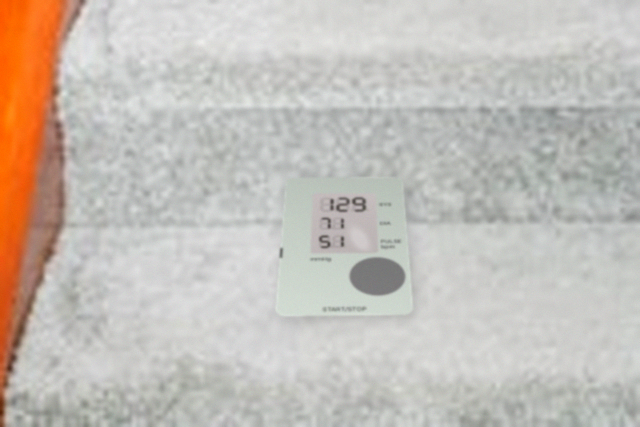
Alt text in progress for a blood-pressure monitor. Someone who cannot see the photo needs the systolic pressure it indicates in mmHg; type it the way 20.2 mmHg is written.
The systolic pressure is 129 mmHg
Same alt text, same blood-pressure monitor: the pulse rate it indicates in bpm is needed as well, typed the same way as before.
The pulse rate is 51 bpm
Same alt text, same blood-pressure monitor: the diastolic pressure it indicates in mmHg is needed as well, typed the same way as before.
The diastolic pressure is 71 mmHg
